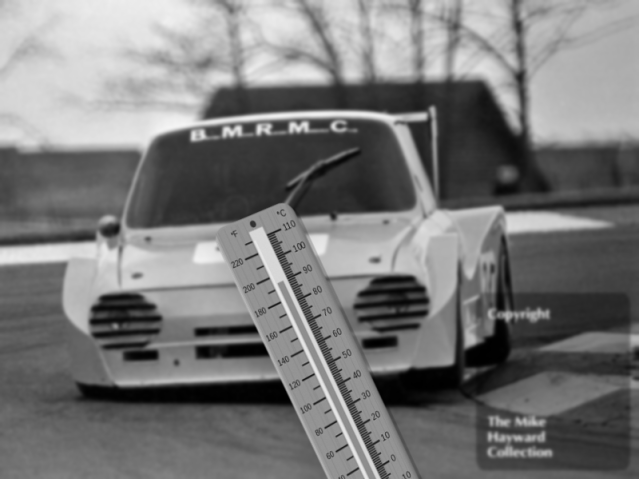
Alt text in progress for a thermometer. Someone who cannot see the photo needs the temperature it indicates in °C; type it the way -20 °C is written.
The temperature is 90 °C
